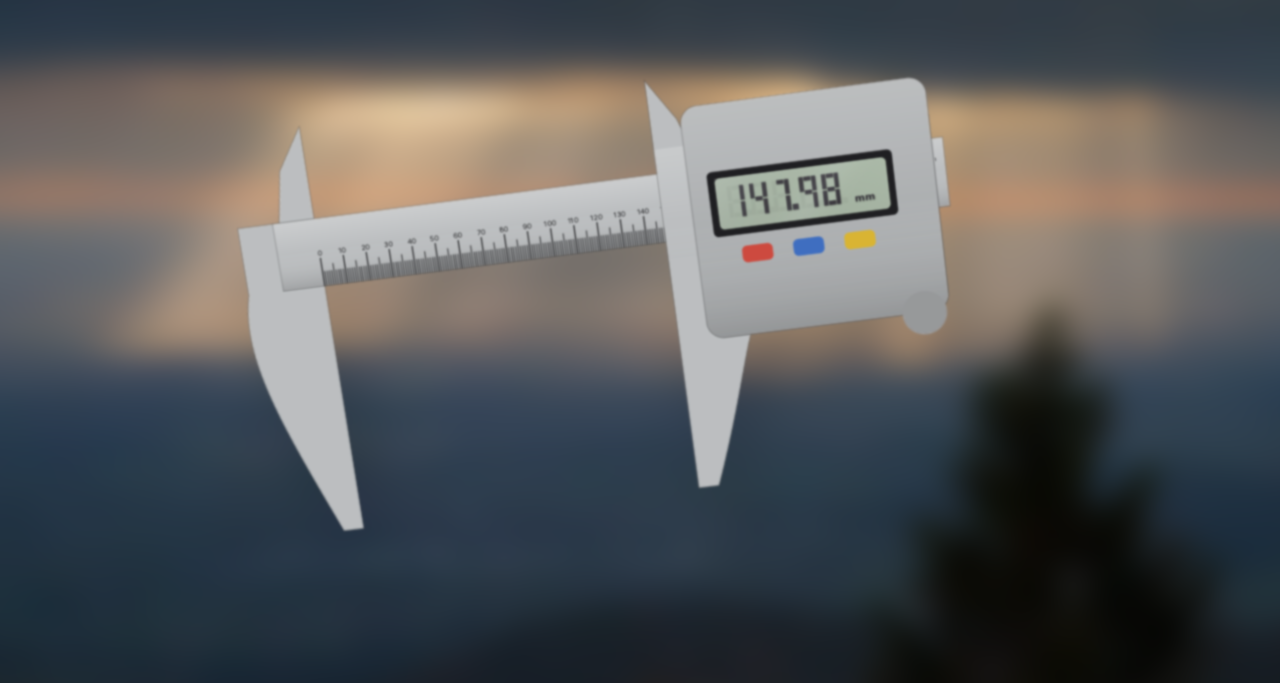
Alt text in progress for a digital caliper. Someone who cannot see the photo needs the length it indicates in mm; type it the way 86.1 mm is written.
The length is 147.98 mm
